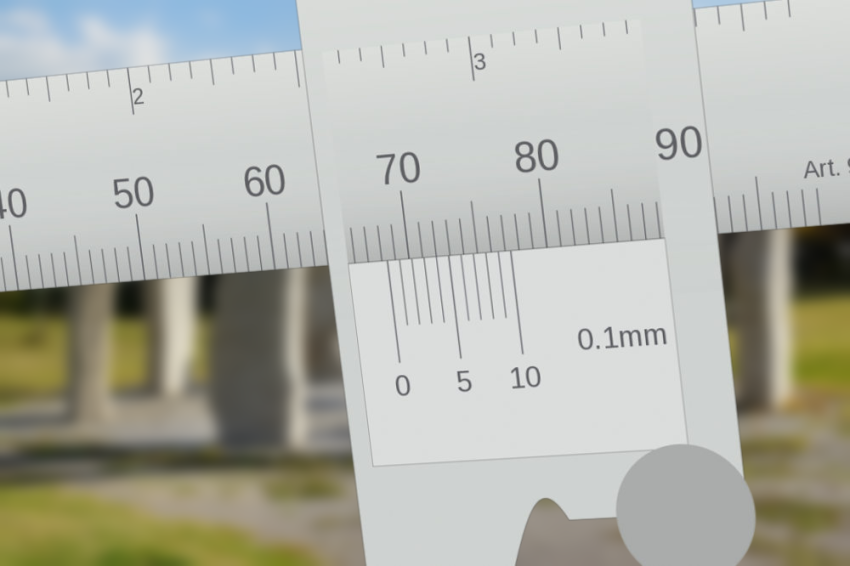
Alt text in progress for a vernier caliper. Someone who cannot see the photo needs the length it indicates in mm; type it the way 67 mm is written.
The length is 68.4 mm
